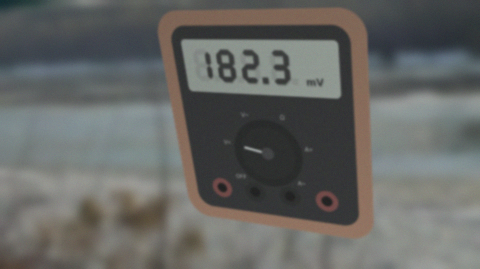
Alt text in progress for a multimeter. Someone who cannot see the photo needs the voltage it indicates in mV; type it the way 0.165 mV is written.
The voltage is 182.3 mV
